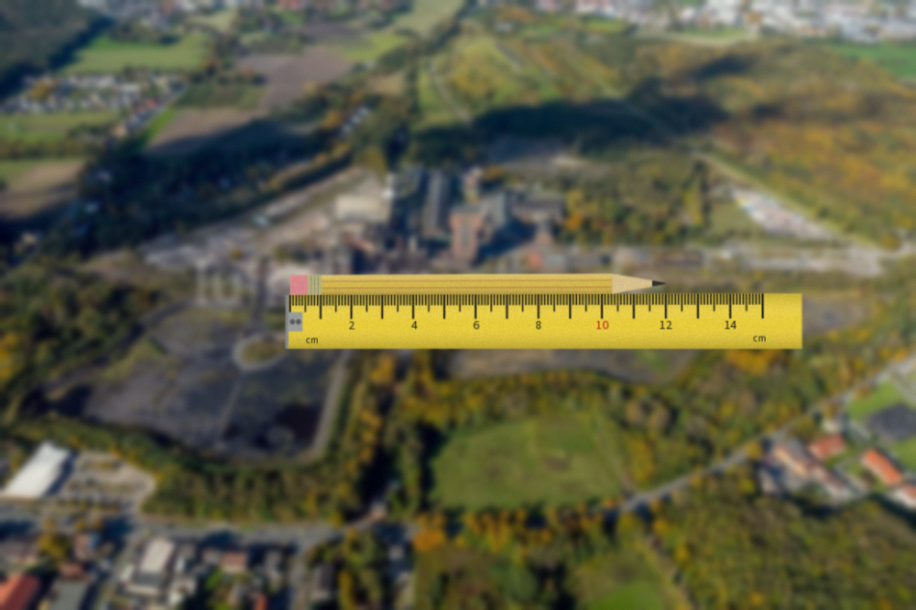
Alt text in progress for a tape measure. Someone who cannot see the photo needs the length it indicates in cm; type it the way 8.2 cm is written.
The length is 12 cm
